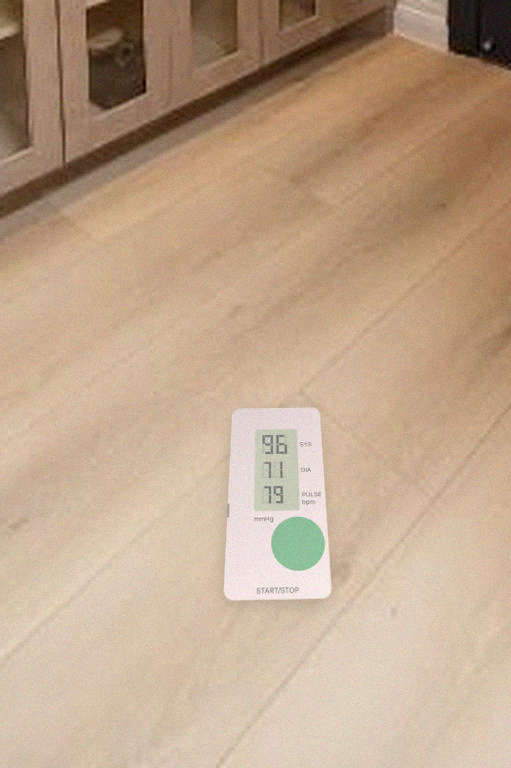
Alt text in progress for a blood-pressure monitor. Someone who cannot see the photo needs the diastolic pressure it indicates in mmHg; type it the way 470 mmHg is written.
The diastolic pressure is 71 mmHg
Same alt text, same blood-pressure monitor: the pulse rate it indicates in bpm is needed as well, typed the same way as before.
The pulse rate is 79 bpm
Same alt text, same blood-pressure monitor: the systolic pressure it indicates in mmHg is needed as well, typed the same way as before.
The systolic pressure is 96 mmHg
